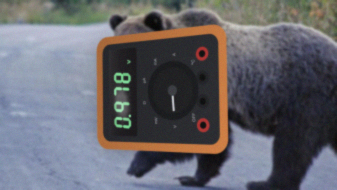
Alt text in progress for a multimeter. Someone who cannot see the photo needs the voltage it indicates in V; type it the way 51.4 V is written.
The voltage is 0.978 V
